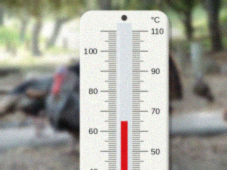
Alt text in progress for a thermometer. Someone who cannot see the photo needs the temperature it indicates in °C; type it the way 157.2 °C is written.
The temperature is 65 °C
